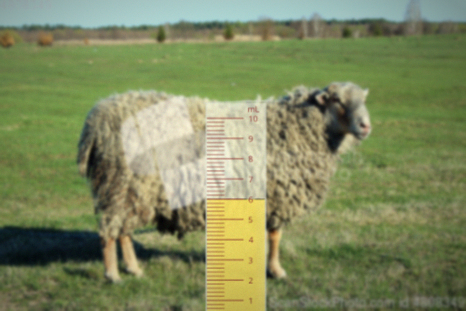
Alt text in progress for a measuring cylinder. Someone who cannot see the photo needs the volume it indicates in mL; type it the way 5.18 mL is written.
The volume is 6 mL
